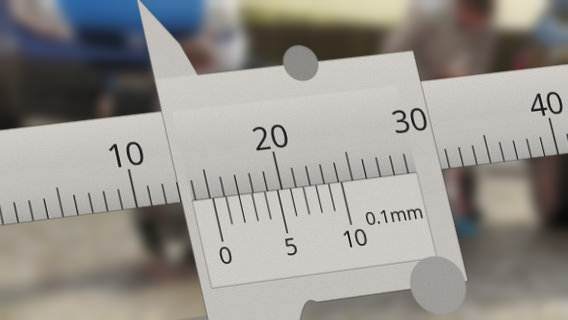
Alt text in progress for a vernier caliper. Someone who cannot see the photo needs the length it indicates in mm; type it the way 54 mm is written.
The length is 15.2 mm
